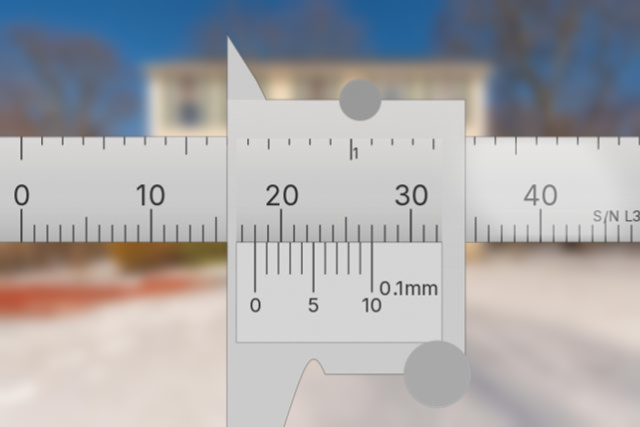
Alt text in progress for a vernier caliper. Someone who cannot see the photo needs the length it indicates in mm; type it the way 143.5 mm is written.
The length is 18.0 mm
